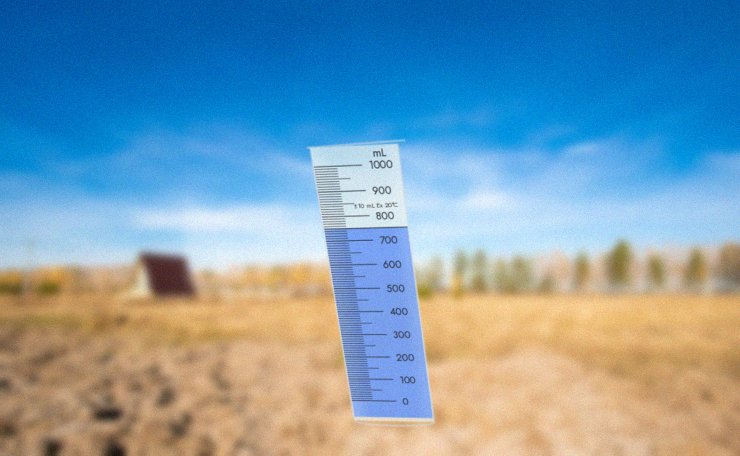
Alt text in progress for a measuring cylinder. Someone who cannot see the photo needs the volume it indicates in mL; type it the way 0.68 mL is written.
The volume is 750 mL
